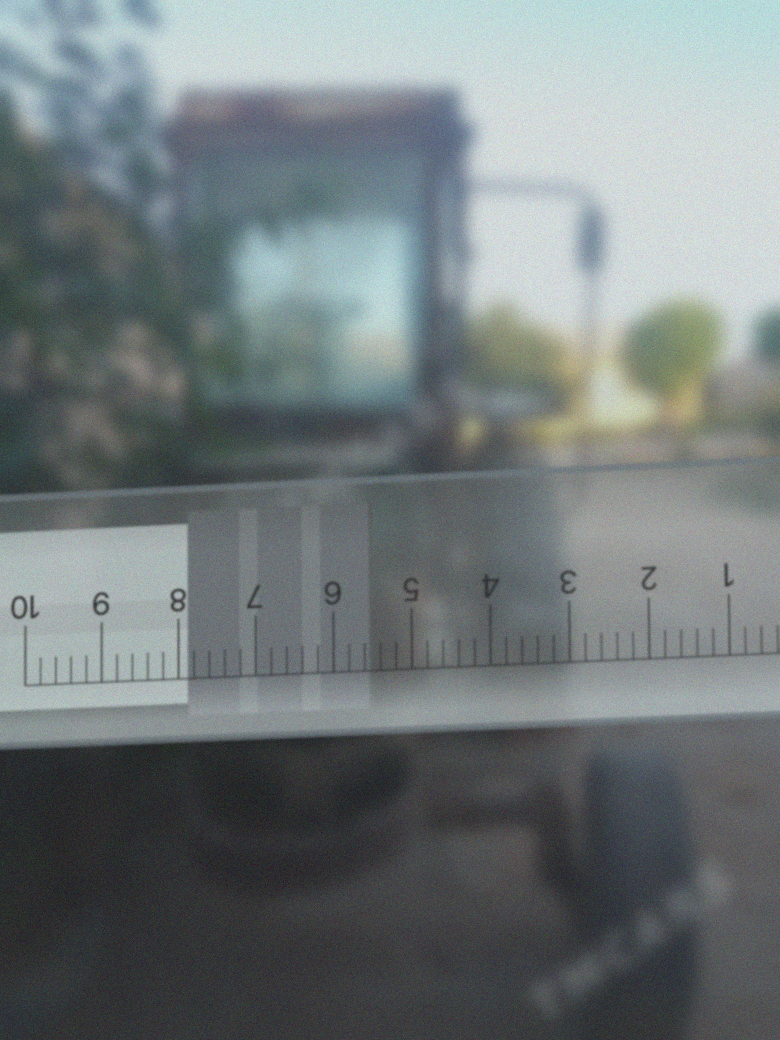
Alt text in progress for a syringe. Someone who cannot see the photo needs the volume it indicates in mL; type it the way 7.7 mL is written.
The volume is 5.5 mL
